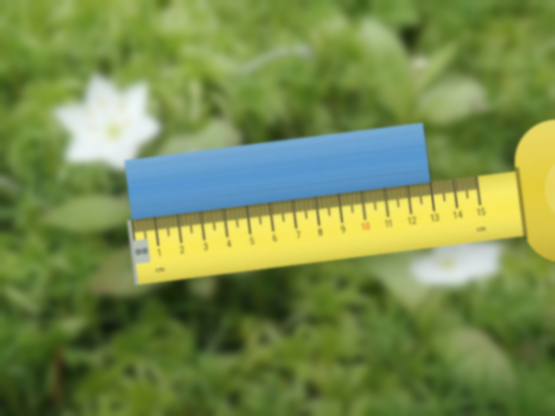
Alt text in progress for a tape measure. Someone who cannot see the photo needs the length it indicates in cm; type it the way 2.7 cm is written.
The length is 13 cm
